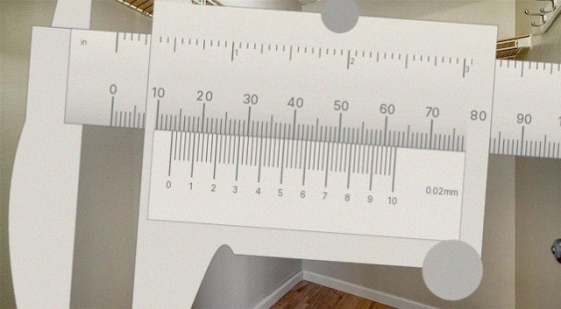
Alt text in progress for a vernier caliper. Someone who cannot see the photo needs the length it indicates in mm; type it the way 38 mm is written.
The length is 13.5 mm
